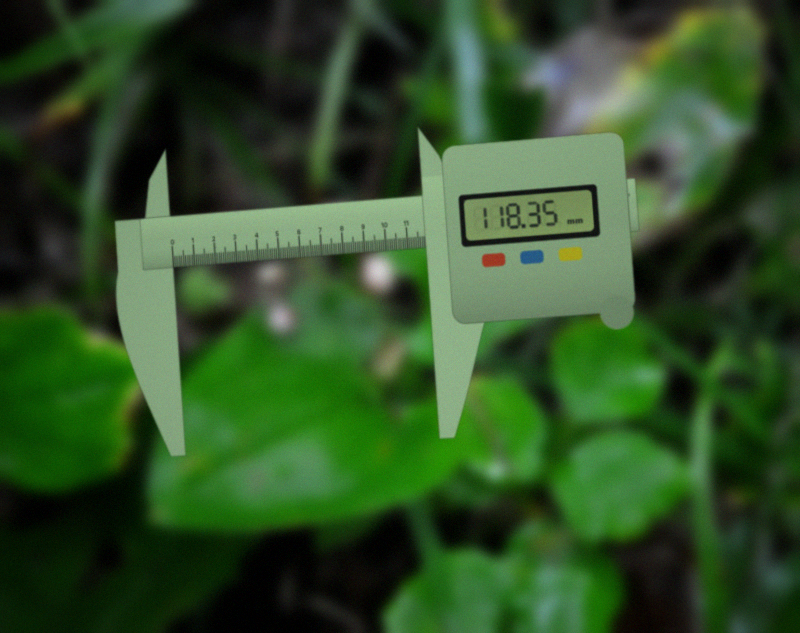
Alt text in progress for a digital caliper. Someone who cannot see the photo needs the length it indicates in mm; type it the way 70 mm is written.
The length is 118.35 mm
